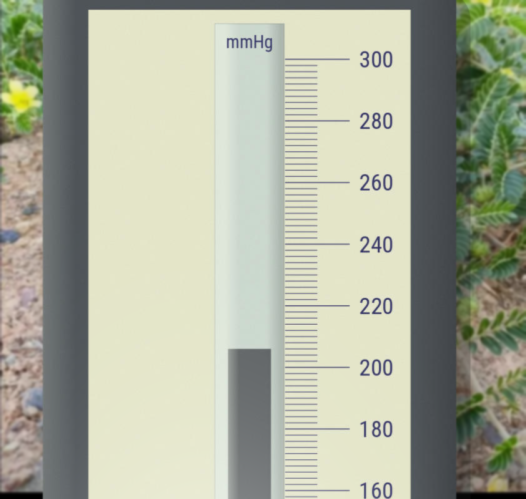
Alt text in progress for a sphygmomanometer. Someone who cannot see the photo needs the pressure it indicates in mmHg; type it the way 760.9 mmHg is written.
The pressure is 206 mmHg
